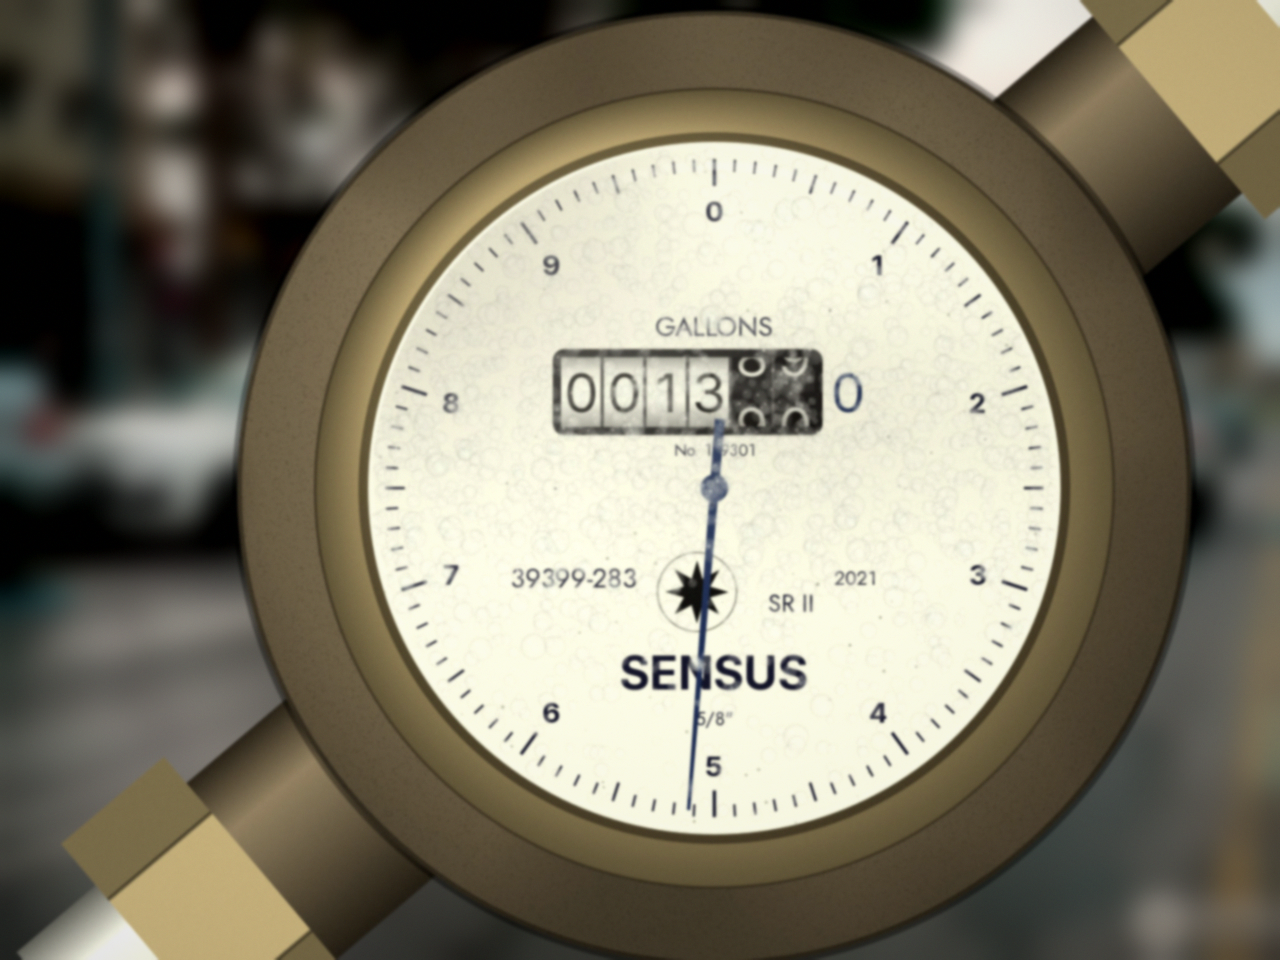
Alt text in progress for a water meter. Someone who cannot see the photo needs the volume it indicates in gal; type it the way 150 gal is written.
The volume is 13895.1 gal
